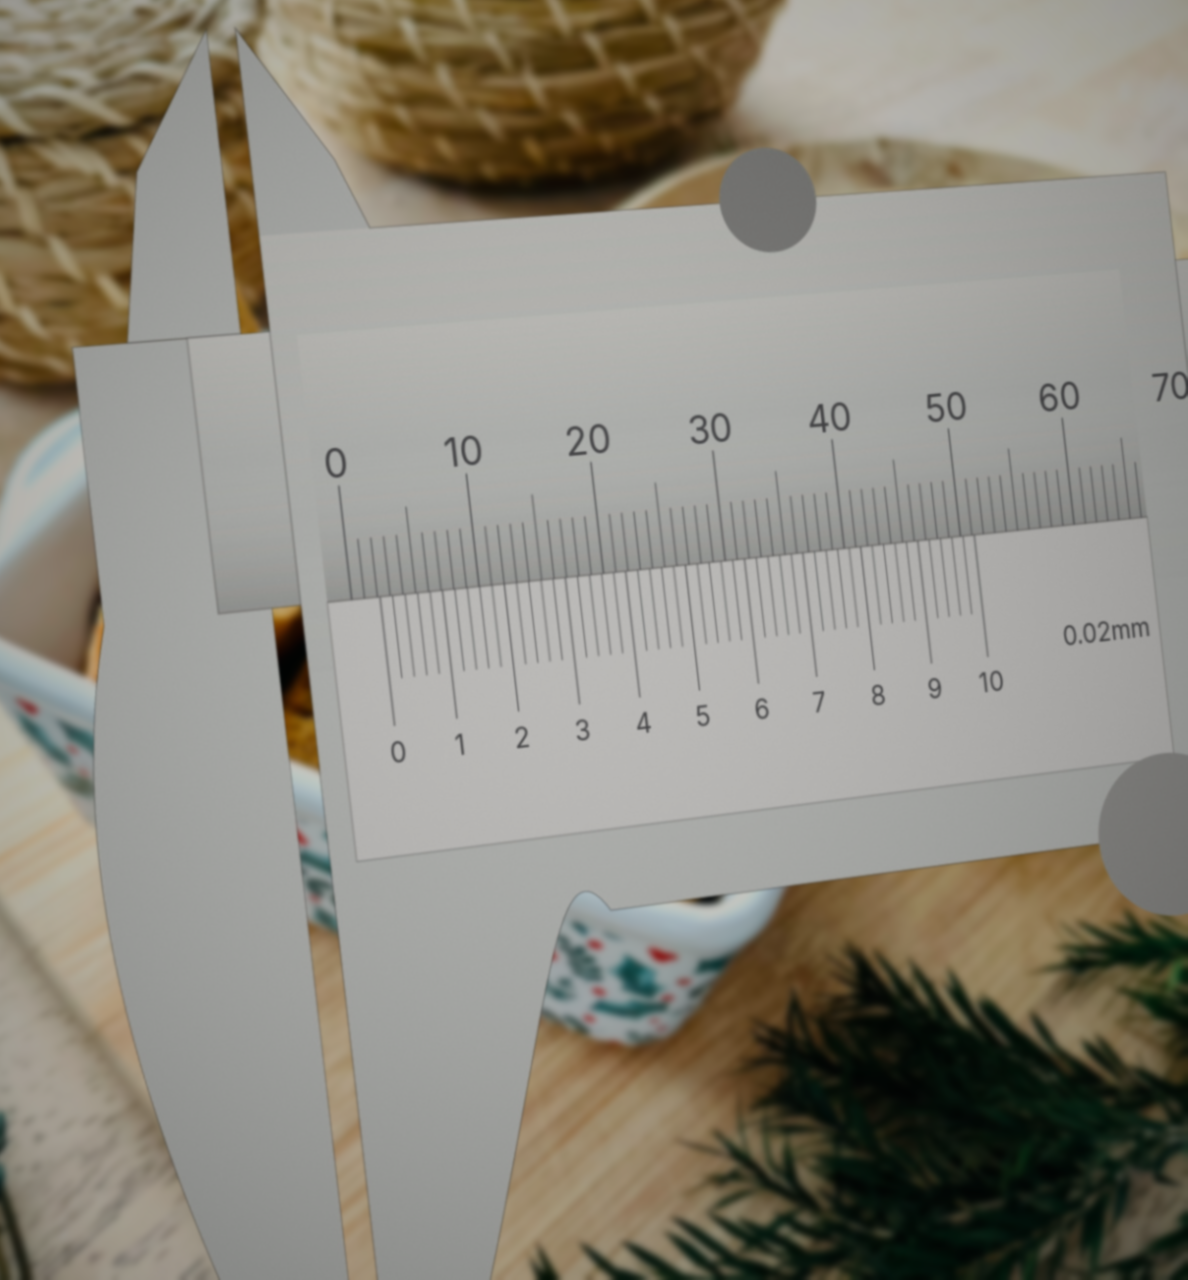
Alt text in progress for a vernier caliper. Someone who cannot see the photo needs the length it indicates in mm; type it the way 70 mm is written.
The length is 2.2 mm
